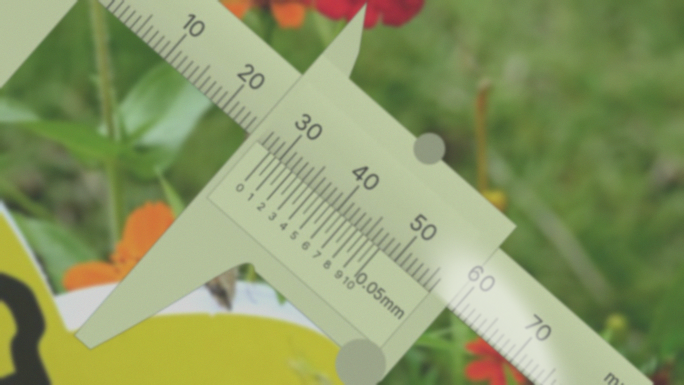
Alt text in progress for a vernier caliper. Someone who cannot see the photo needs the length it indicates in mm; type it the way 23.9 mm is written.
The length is 28.4 mm
